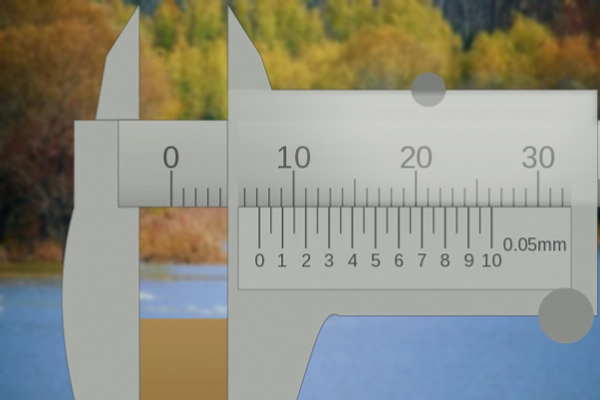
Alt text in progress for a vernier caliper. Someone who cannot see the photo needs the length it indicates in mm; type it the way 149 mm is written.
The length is 7.2 mm
